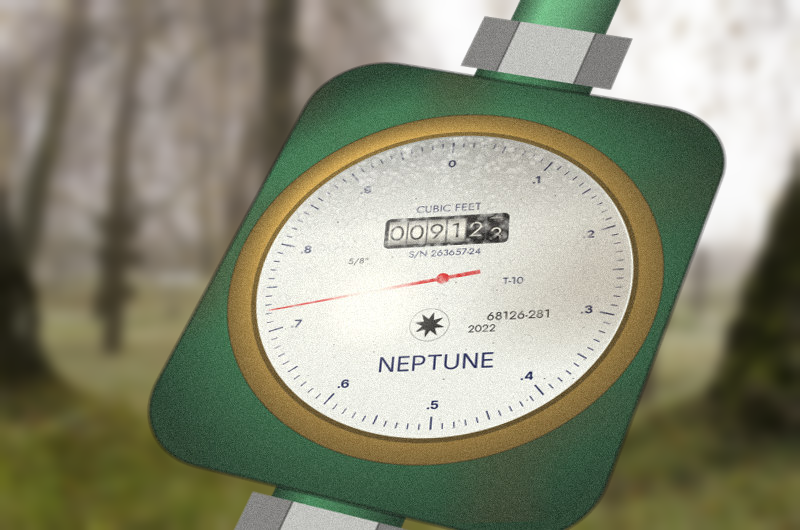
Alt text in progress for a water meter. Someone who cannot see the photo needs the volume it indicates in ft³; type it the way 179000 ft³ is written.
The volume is 9122.72 ft³
